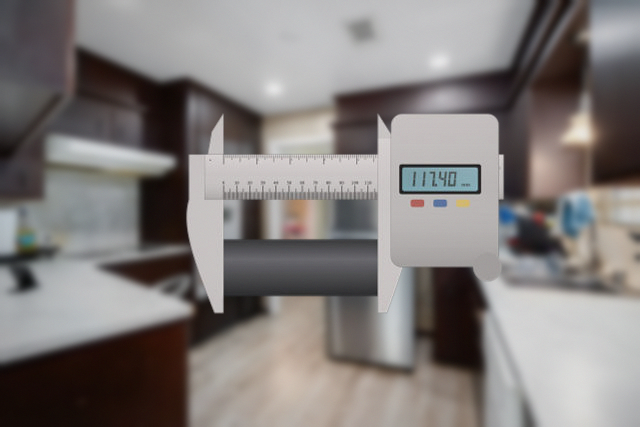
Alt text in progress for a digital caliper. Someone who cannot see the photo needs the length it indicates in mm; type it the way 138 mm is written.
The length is 117.40 mm
